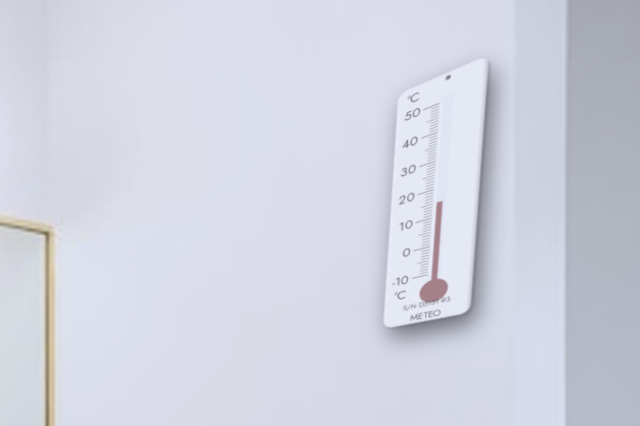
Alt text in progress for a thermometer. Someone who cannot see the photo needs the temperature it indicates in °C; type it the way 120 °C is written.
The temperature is 15 °C
